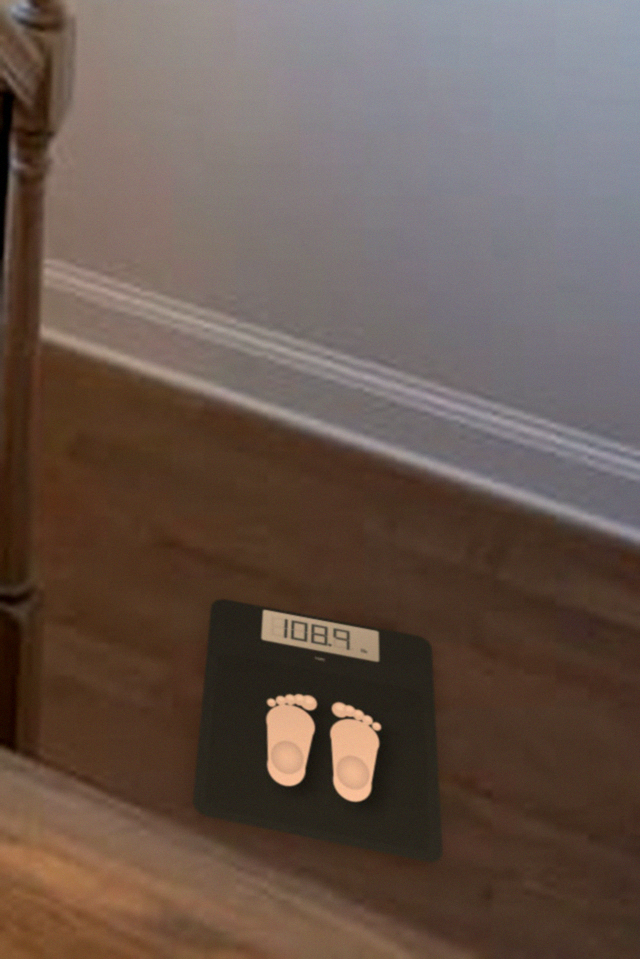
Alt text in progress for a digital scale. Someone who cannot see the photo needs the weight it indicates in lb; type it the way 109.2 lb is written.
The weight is 108.9 lb
